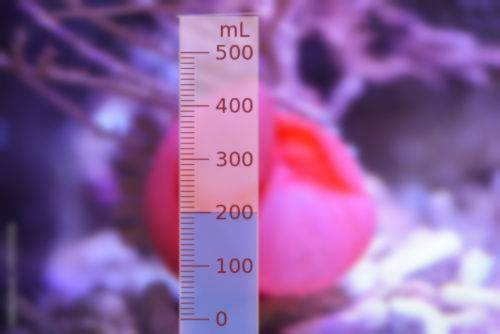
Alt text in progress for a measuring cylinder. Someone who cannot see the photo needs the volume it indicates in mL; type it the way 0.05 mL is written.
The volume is 200 mL
